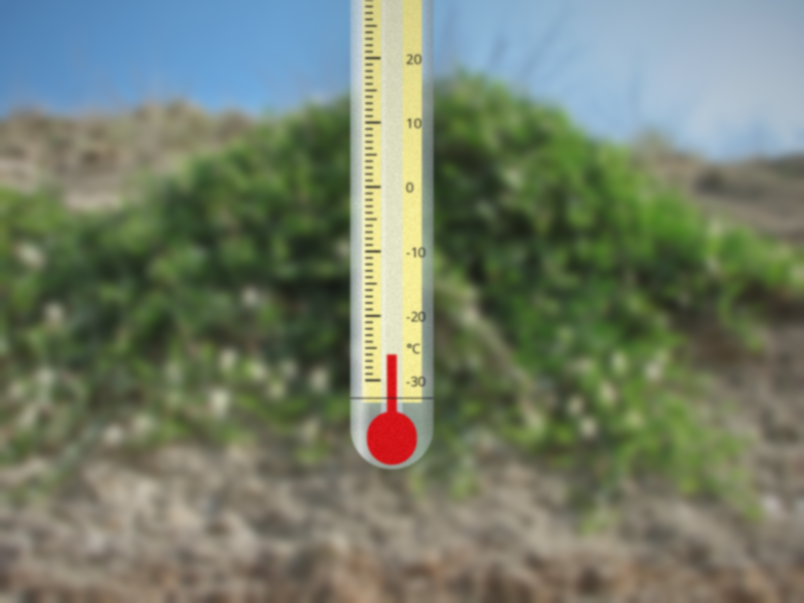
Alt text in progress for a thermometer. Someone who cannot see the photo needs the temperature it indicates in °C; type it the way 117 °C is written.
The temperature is -26 °C
